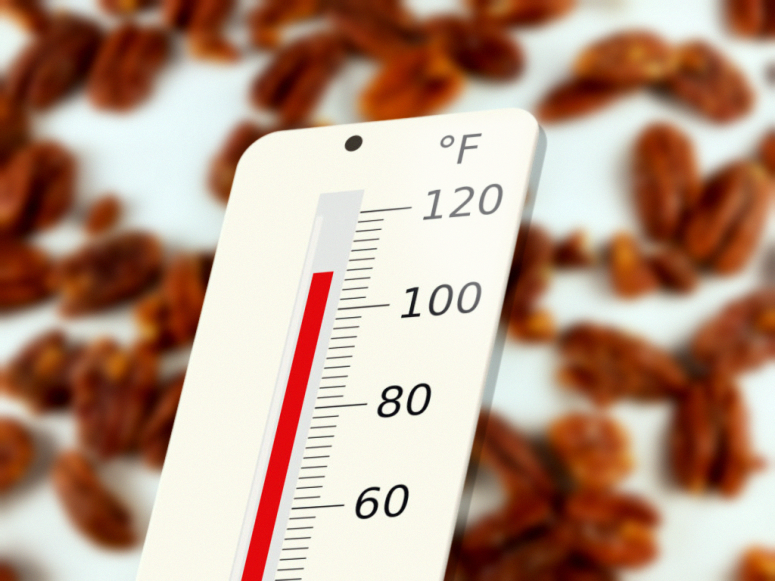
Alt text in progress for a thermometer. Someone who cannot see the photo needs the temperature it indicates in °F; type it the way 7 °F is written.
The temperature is 108 °F
